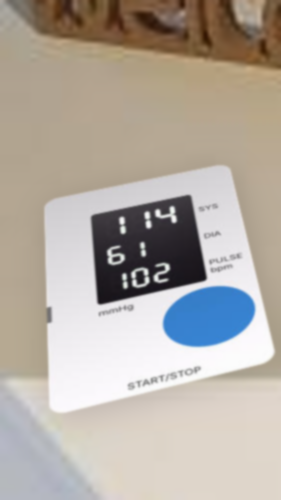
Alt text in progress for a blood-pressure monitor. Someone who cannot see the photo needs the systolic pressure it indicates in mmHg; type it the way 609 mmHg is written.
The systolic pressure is 114 mmHg
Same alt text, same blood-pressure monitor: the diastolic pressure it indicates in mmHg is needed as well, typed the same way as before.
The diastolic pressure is 61 mmHg
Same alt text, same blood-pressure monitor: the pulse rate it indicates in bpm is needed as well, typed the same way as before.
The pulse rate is 102 bpm
